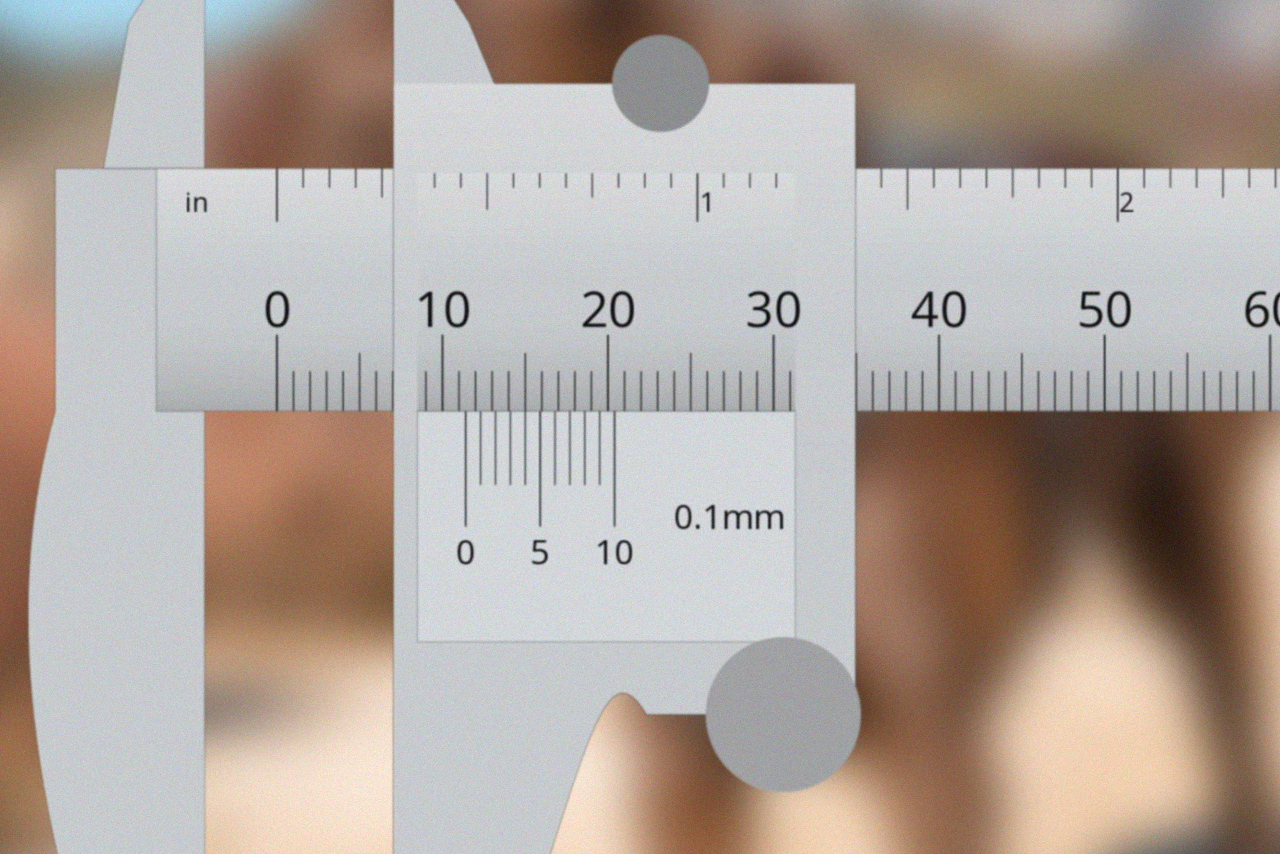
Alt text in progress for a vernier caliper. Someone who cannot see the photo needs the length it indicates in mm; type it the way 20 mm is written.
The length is 11.4 mm
